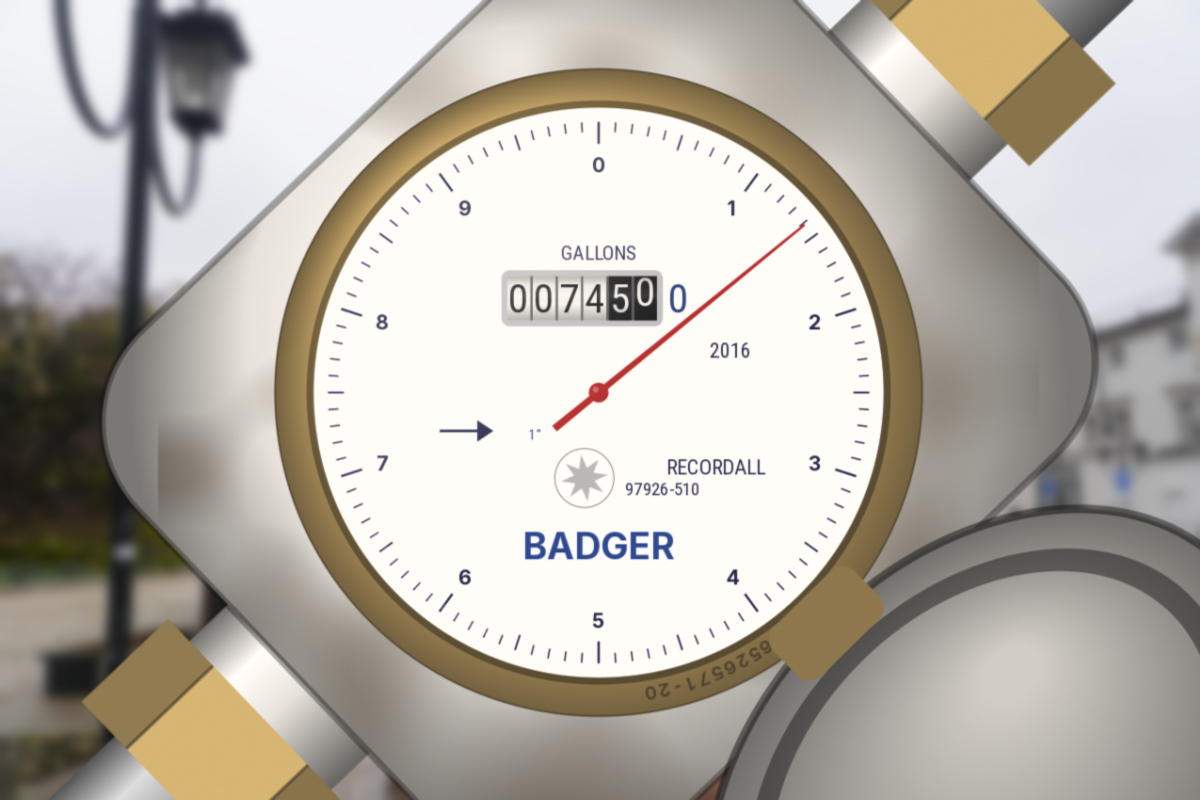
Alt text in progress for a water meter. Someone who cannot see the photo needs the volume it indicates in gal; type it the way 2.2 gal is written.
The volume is 74501.4 gal
